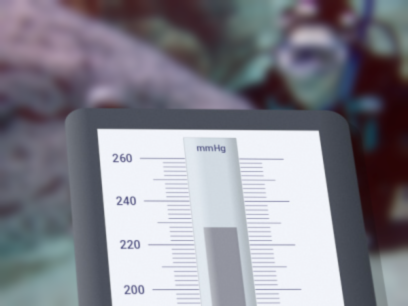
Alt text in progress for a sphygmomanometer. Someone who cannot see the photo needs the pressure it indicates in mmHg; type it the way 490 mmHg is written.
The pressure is 228 mmHg
